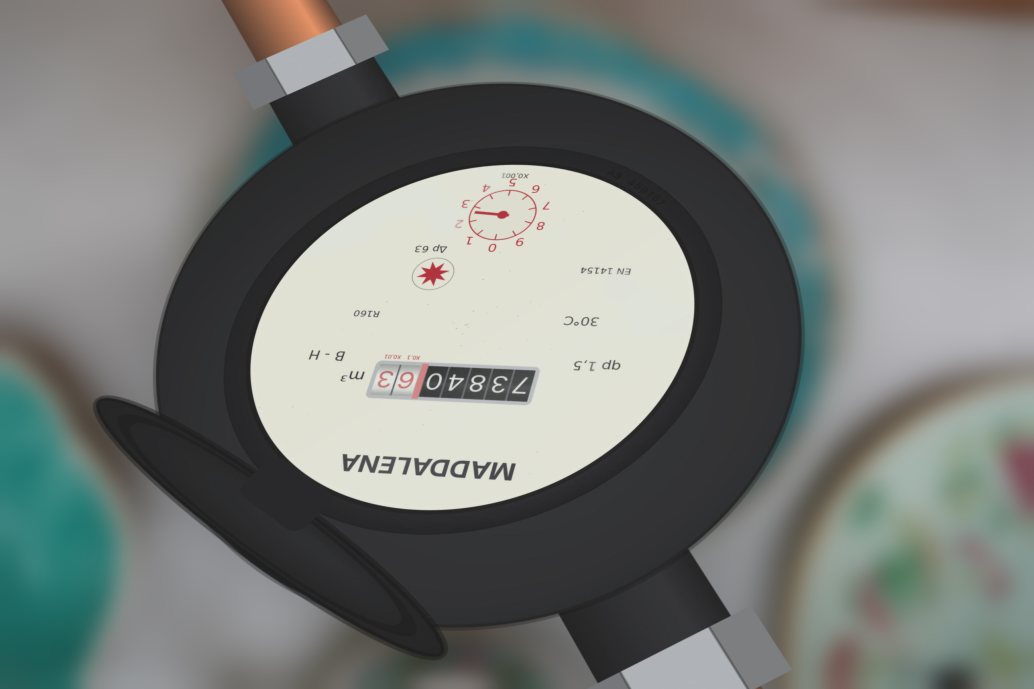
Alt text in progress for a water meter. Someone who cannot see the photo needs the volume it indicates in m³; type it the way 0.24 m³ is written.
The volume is 73840.632 m³
